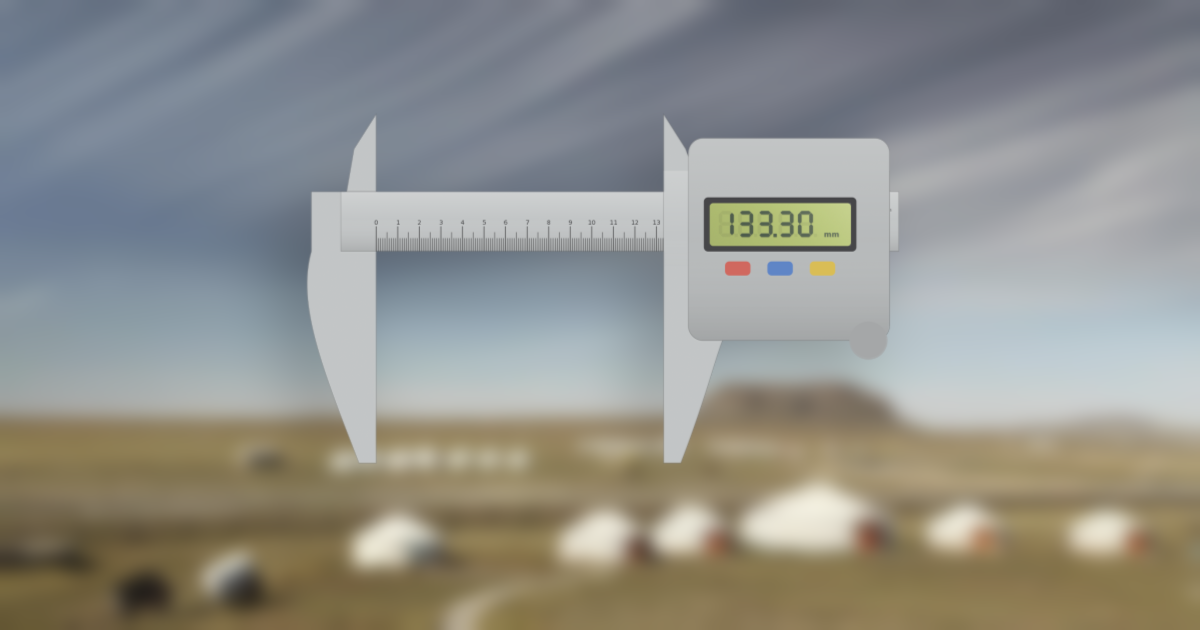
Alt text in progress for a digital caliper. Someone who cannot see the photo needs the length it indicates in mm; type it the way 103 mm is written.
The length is 133.30 mm
